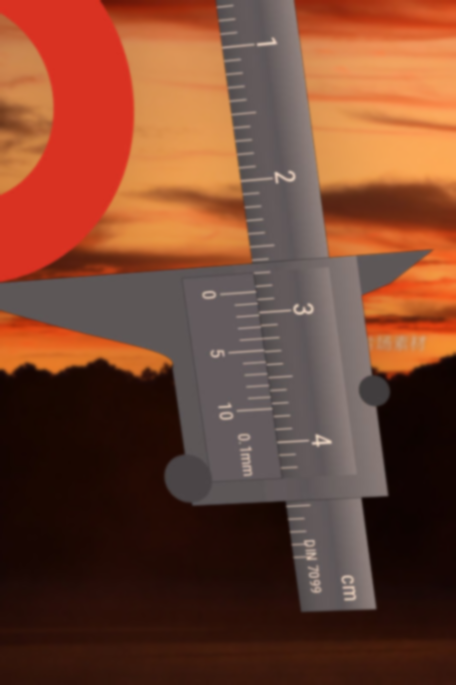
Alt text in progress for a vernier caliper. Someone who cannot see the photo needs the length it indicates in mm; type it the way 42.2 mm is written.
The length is 28.4 mm
